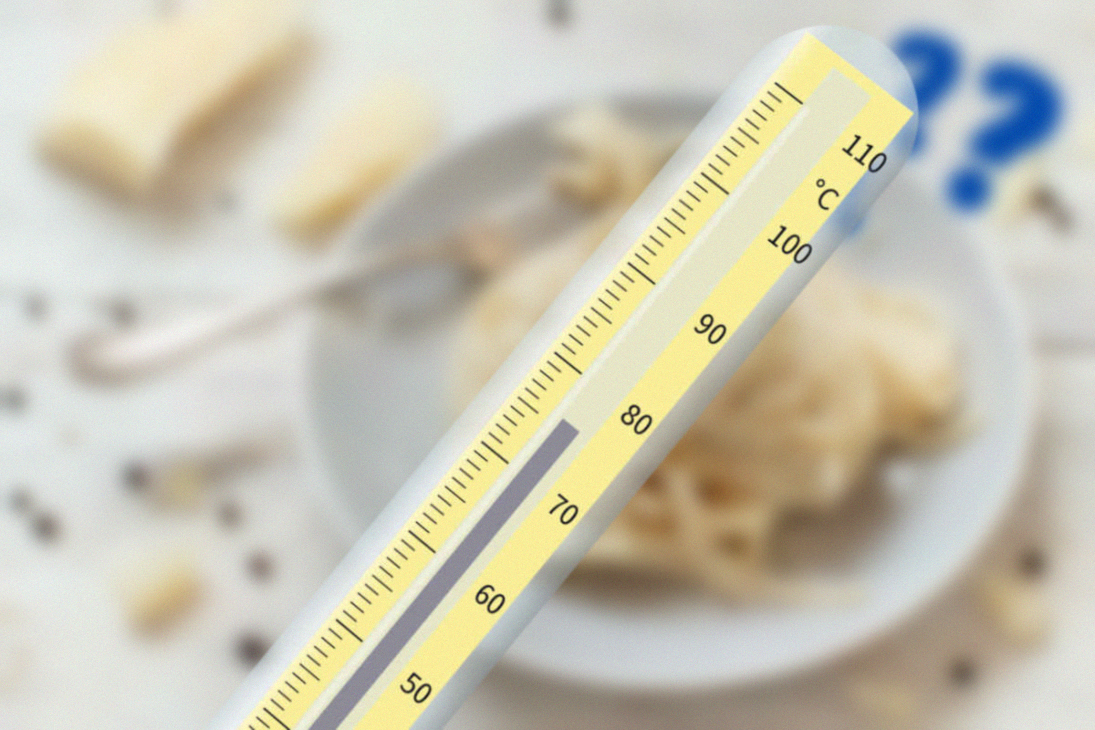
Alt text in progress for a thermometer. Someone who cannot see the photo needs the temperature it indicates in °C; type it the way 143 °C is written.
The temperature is 76 °C
